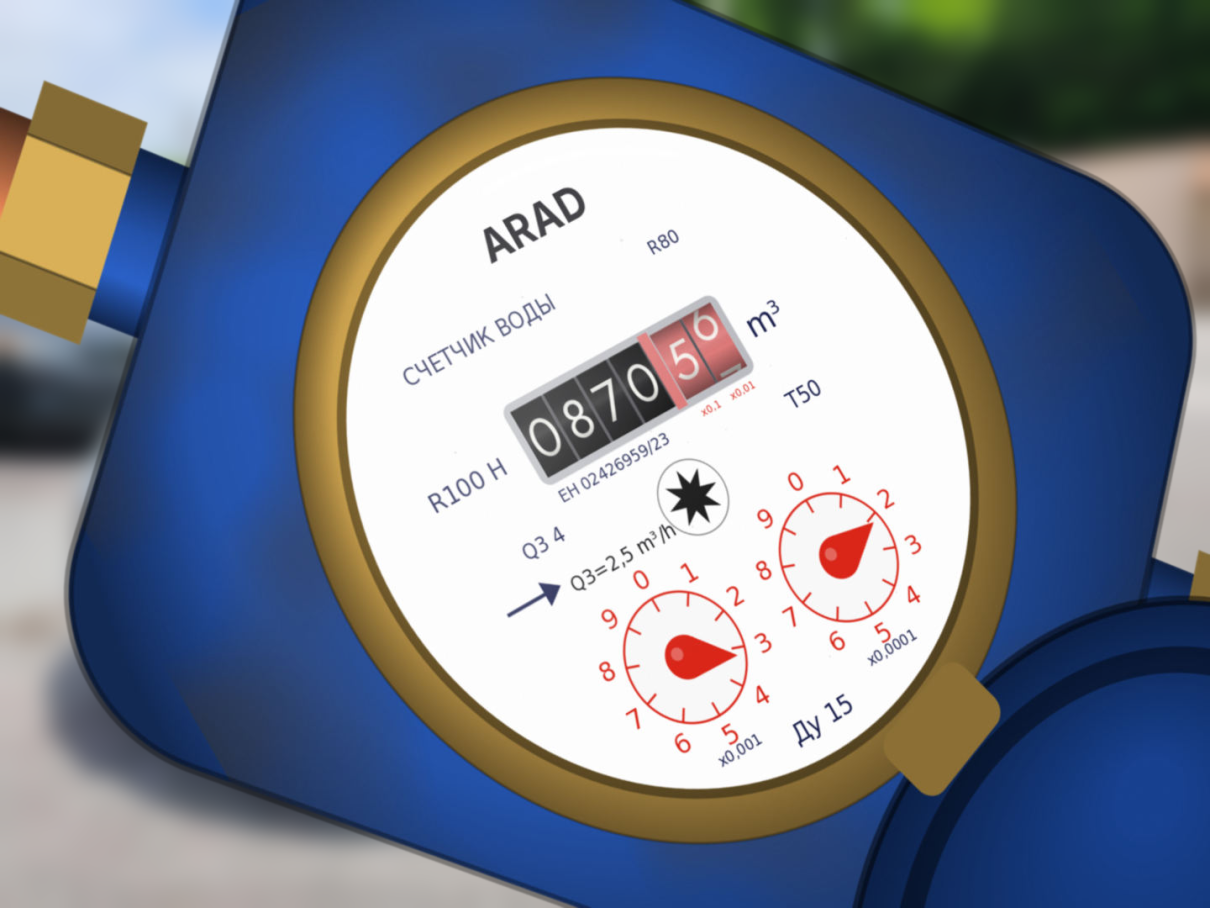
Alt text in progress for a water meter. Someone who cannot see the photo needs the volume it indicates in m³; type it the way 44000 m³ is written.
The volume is 870.5632 m³
